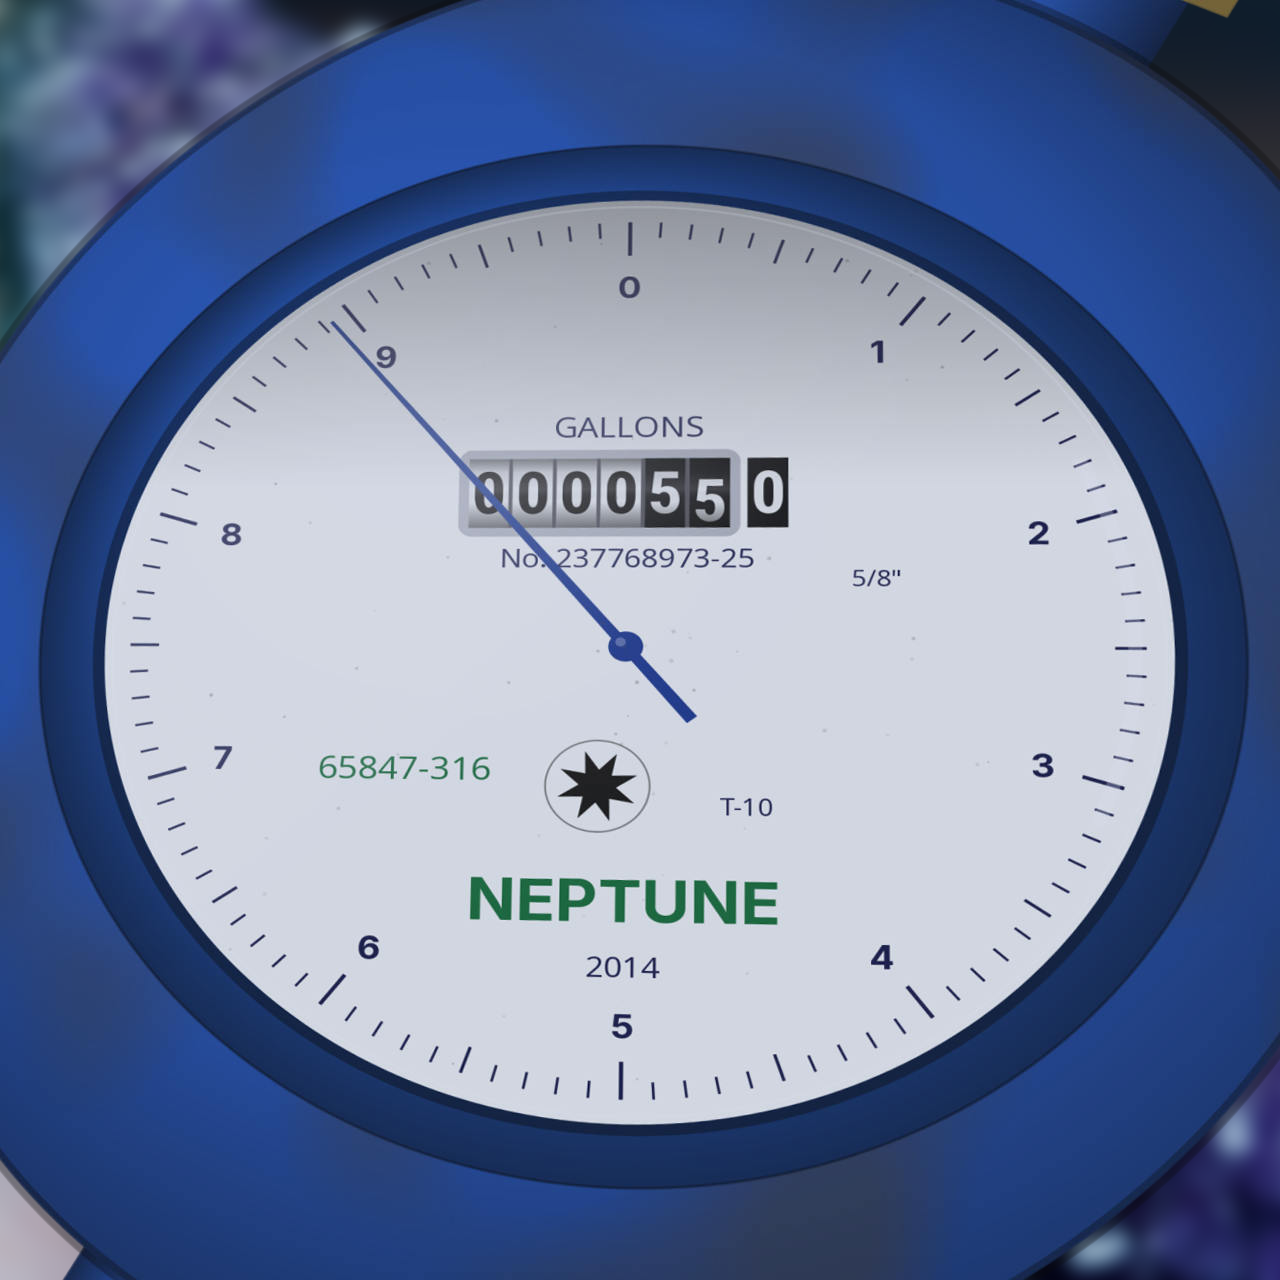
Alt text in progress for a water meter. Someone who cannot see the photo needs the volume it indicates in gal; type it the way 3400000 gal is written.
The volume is 548.9 gal
